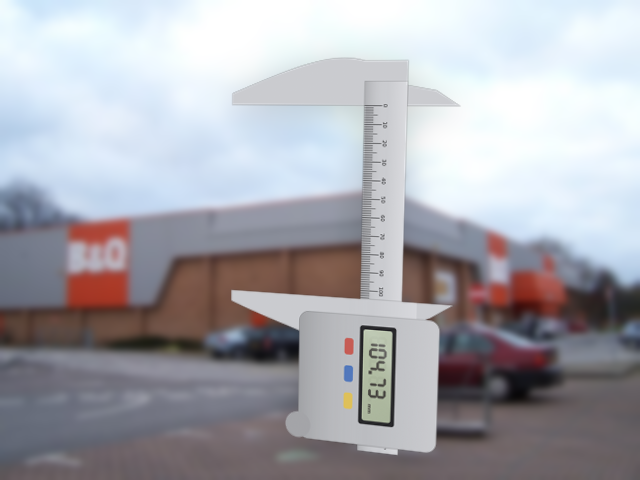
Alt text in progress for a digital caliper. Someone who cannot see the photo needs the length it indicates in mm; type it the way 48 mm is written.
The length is 104.73 mm
